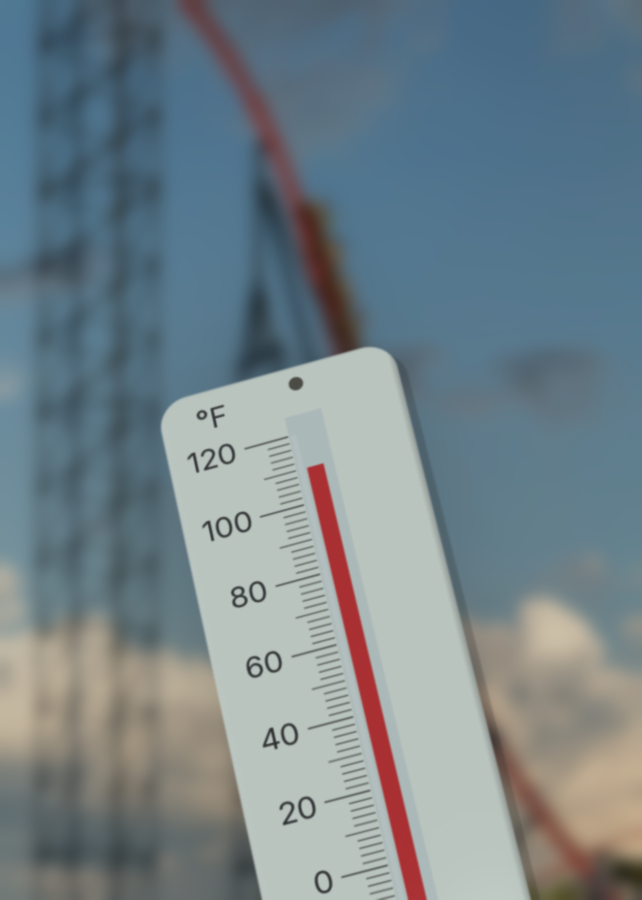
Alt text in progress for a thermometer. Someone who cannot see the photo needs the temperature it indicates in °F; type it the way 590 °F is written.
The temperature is 110 °F
